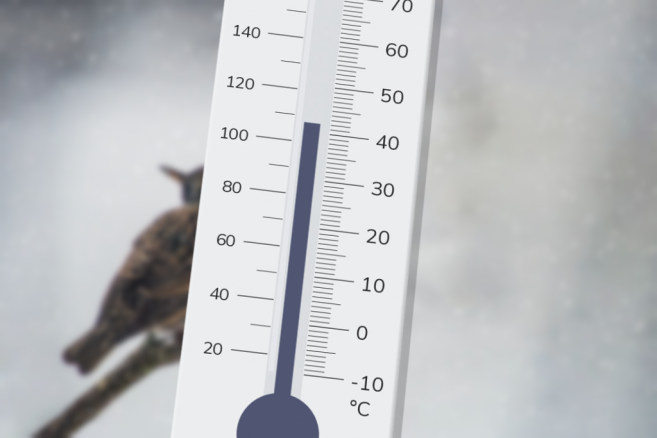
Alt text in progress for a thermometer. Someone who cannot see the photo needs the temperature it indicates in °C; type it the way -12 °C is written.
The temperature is 42 °C
